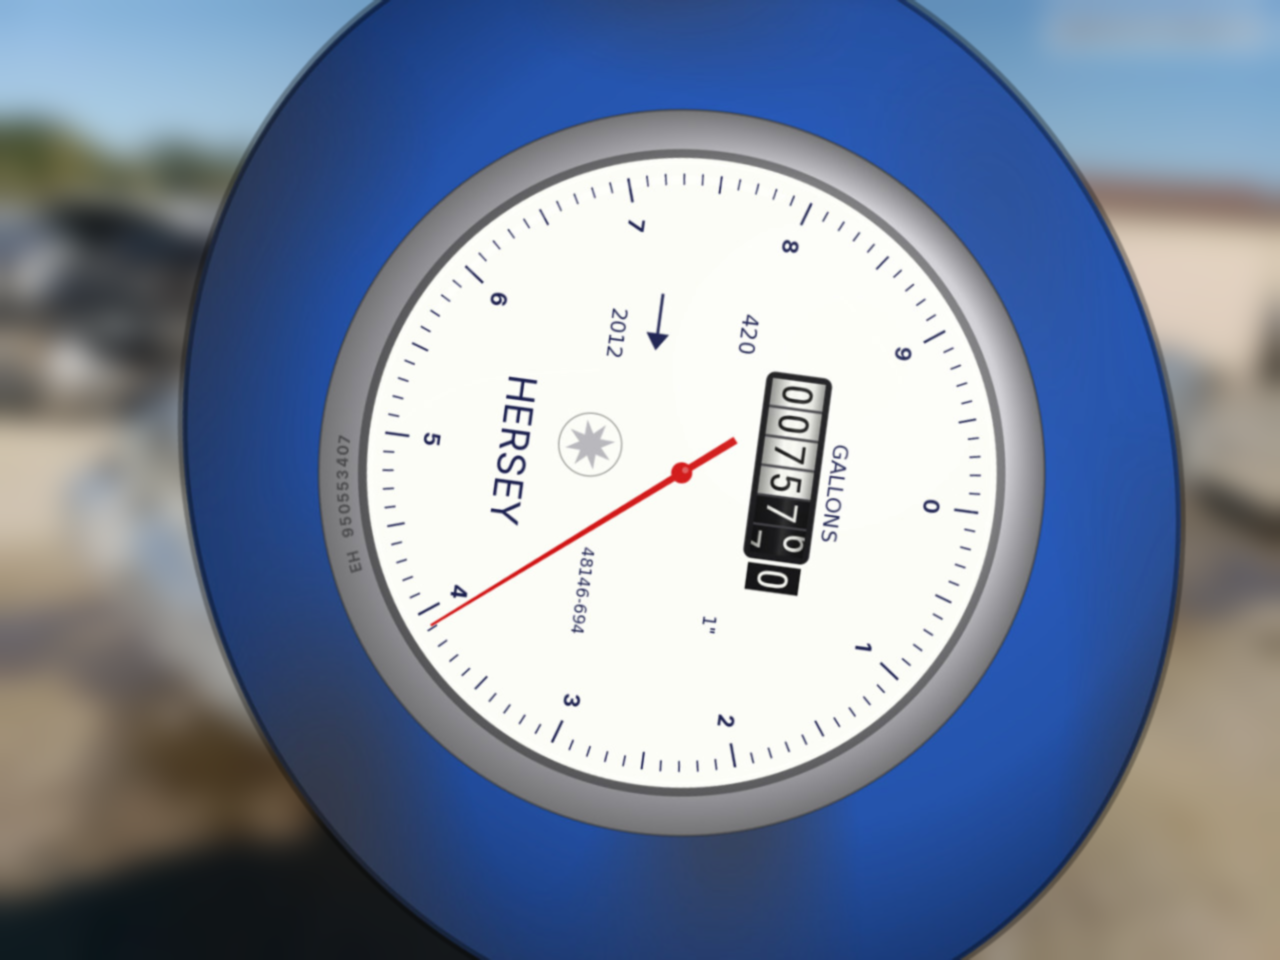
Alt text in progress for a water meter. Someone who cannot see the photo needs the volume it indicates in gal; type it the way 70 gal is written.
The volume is 75763.9 gal
